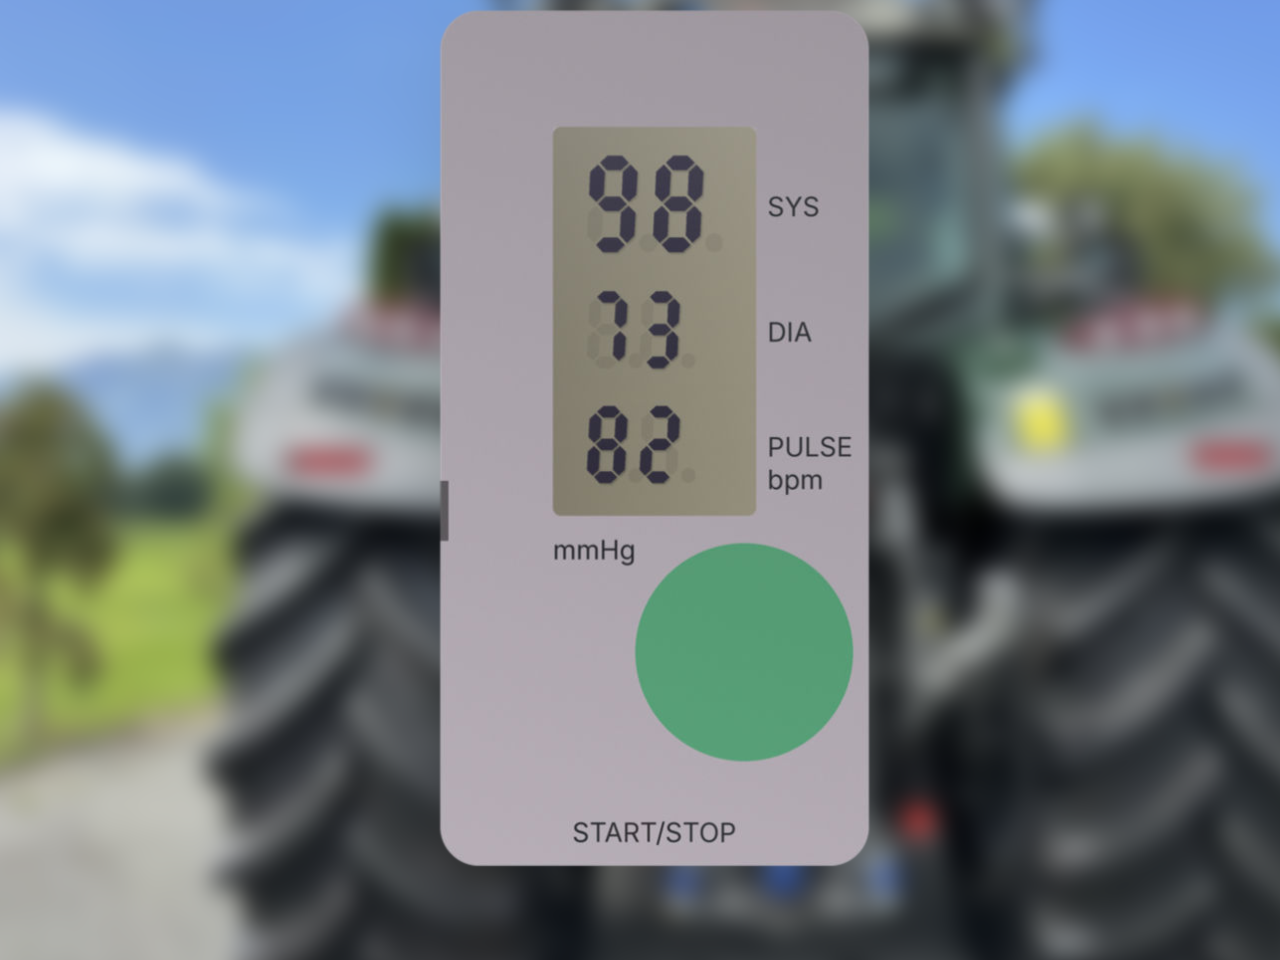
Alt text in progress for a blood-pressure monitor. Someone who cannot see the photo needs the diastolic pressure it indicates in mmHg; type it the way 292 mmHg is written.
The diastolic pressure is 73 mmHg
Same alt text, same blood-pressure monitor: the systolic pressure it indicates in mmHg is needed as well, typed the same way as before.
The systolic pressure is 98 mmHg
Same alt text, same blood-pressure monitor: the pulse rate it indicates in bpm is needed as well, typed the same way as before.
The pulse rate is 82 bpm
